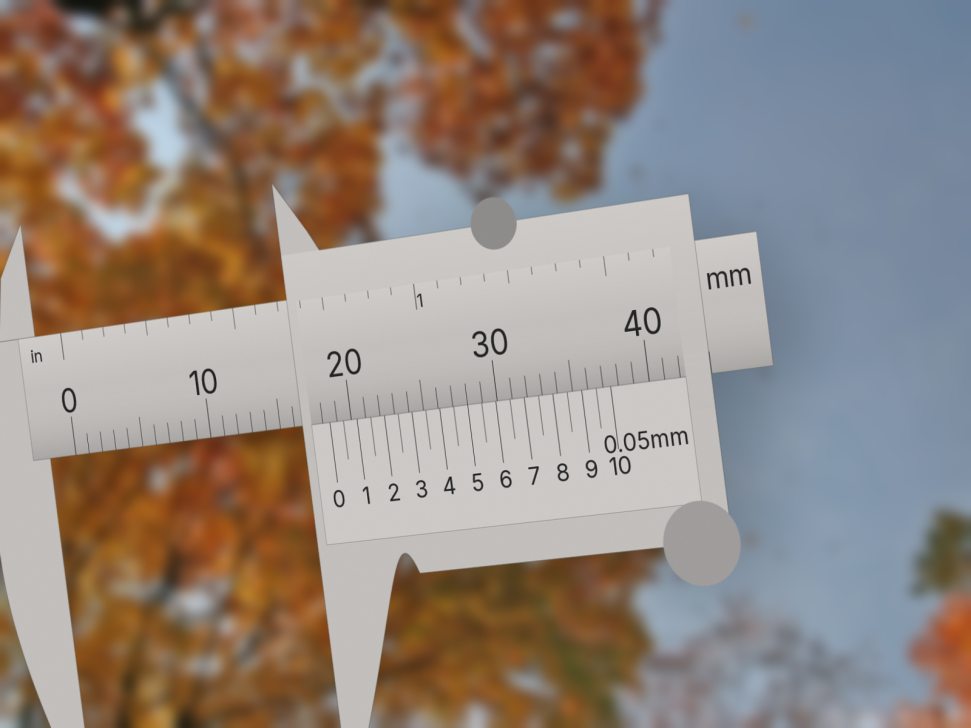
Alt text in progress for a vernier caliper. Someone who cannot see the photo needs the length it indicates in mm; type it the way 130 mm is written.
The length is 18.5 mm
